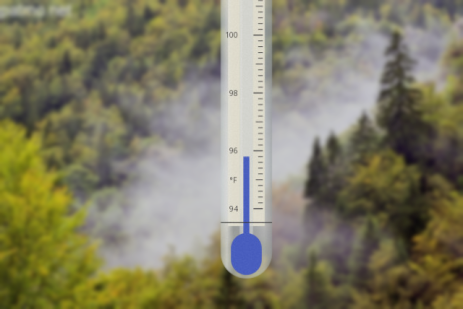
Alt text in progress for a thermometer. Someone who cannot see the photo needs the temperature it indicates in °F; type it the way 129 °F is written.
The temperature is 95.8 °F
